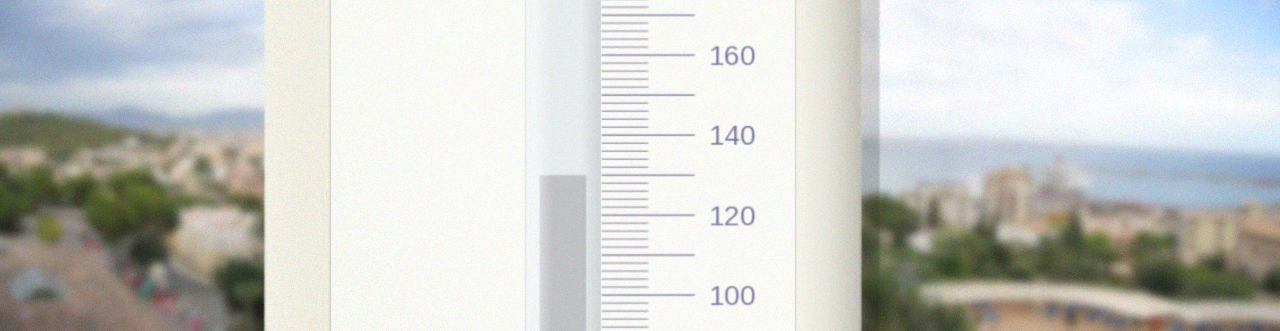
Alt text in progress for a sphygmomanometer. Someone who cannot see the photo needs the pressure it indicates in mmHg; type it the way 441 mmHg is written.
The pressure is 130 mmHg
